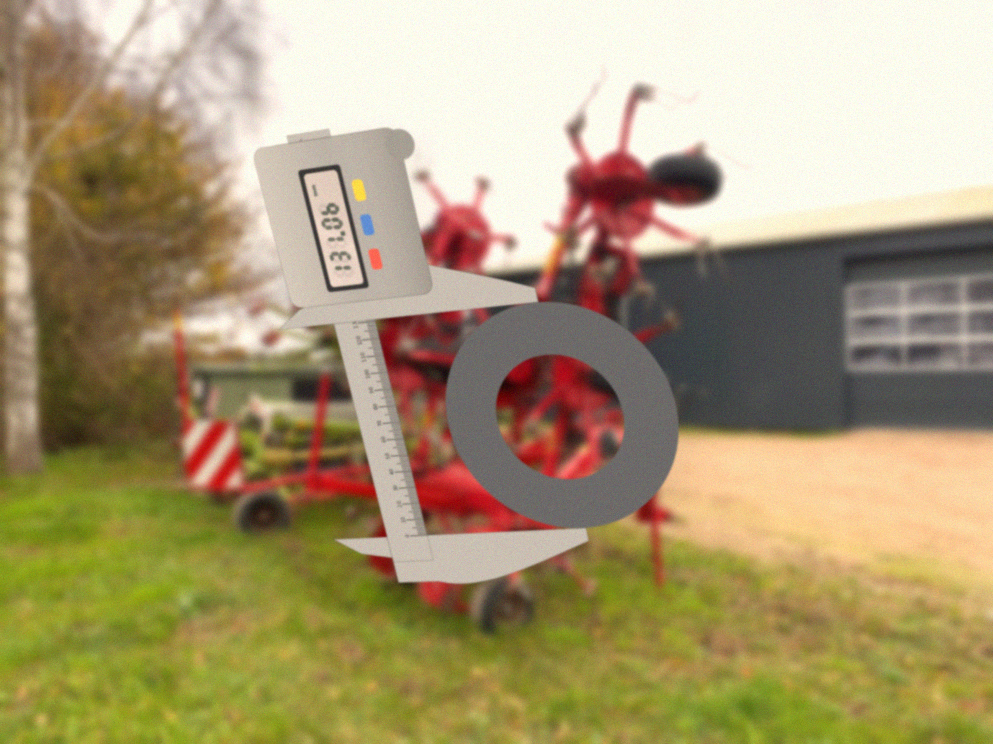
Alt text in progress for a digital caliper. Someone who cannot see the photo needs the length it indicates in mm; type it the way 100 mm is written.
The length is 131.06 mm
